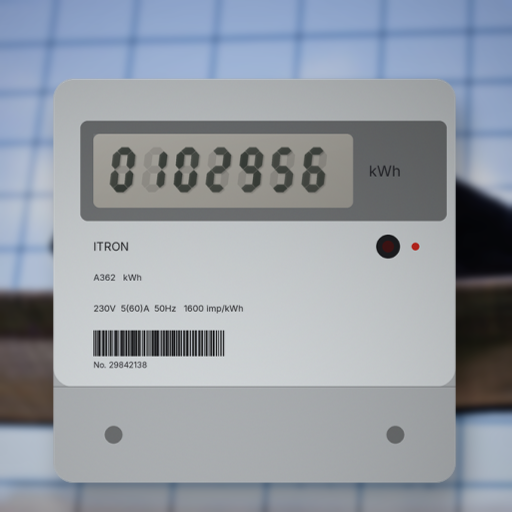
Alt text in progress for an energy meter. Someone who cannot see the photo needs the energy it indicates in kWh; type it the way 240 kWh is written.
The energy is 102956 kWh
